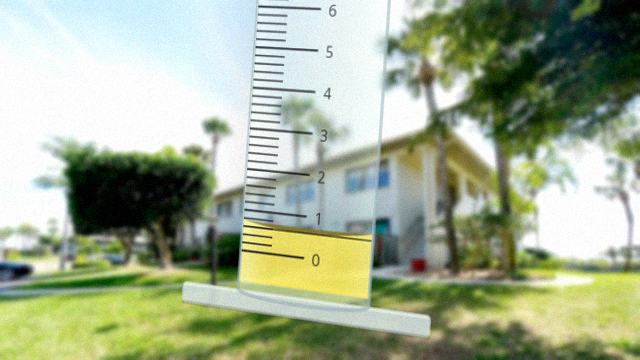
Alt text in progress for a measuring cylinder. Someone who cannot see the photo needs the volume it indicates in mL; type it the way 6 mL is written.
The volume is 0.6 mL
